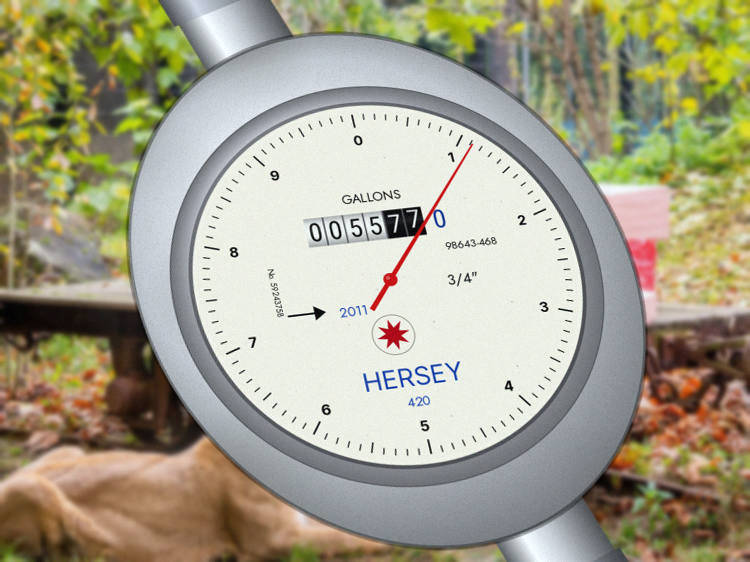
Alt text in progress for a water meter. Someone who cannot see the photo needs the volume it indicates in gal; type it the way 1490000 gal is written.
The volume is 55771.1 gal
